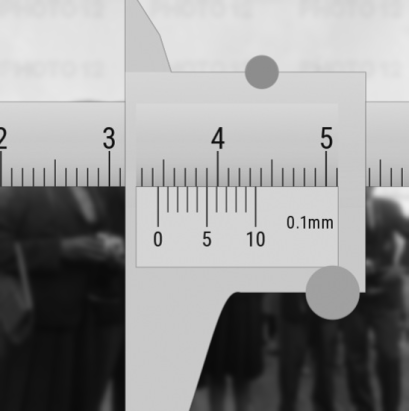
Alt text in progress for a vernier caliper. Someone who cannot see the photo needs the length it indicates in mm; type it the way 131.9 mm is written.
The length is 34.5 mm
